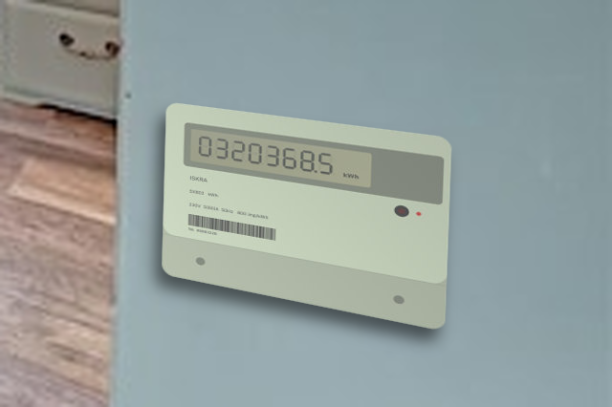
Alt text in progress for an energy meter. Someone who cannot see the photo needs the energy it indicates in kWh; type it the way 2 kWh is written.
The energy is 320368.5 kWh
